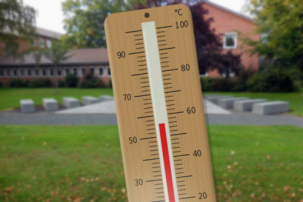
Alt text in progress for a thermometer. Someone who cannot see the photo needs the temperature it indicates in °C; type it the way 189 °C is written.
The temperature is 56 °C
